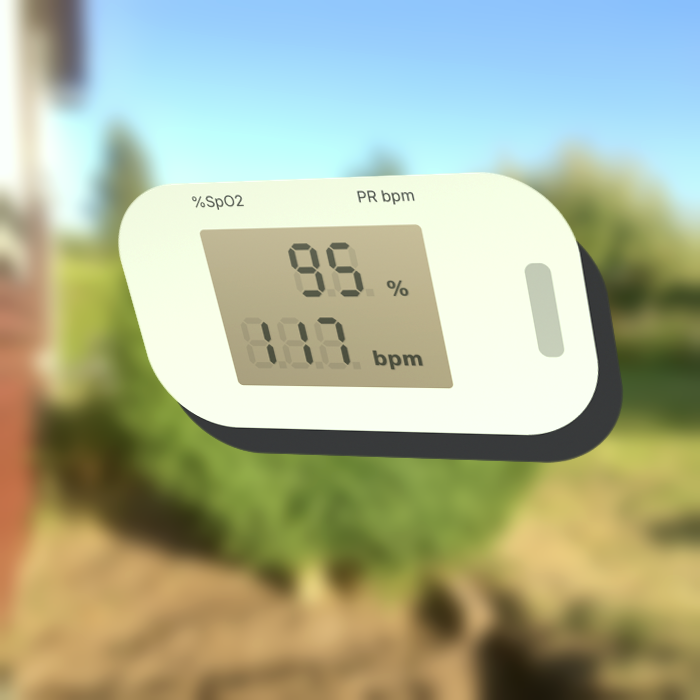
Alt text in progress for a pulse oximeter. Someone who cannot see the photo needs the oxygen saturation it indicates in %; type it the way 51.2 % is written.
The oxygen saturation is 95 %
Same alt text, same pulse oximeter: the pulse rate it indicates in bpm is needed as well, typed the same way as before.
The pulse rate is 117 bpm
